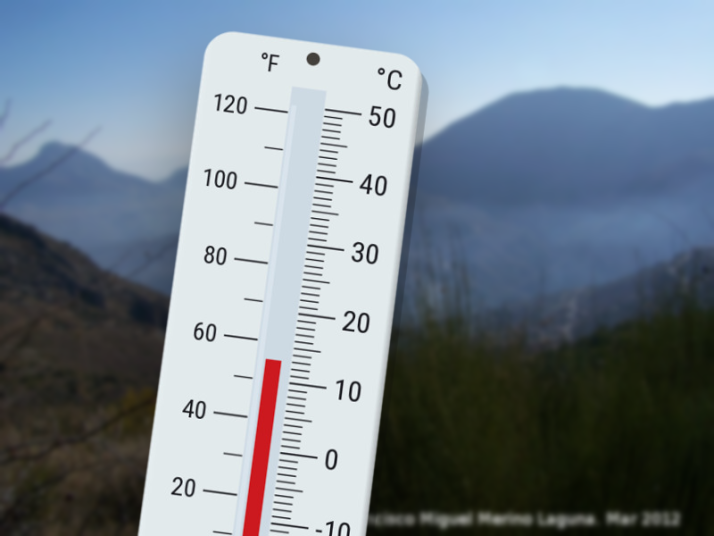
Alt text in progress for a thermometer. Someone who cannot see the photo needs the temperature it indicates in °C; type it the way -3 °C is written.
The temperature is 13 °C
